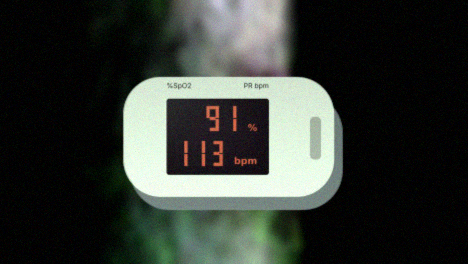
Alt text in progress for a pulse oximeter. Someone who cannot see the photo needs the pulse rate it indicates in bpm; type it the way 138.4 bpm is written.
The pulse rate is 113 bpm
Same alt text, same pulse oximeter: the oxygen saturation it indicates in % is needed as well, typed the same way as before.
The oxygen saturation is 91 %
